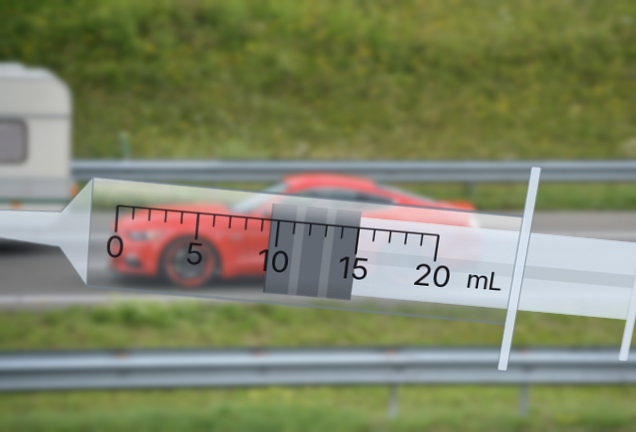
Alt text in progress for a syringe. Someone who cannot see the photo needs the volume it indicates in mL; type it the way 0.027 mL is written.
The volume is 9.5 mL
